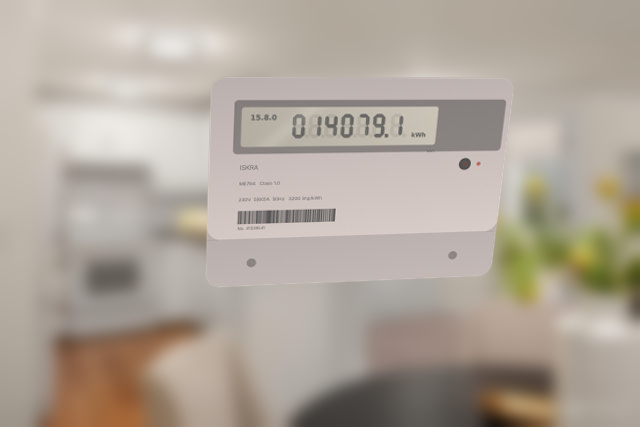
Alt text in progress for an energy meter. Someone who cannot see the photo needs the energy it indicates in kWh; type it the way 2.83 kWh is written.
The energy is 14079.1 kWh
